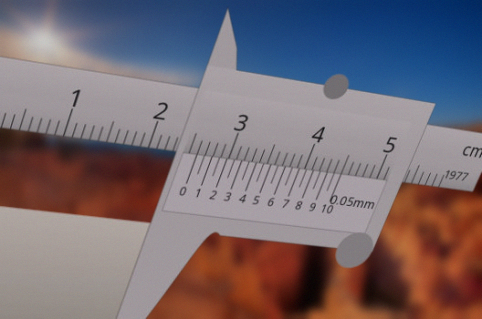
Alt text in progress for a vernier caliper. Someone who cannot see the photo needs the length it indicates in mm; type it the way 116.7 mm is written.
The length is 26.0 mm
